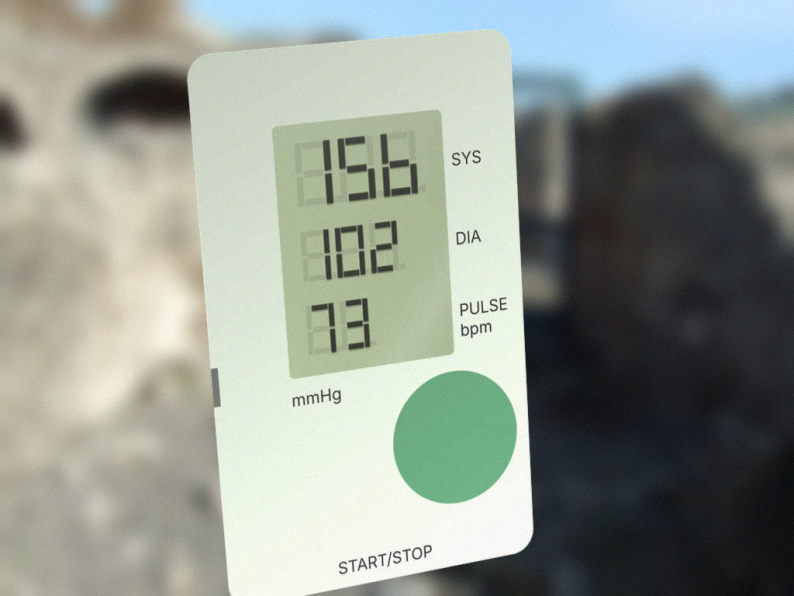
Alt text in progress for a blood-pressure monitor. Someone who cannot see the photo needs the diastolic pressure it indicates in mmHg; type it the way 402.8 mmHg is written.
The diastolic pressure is 102 mmHg
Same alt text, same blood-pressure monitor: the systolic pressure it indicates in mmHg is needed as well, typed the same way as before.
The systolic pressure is 156 mmHg
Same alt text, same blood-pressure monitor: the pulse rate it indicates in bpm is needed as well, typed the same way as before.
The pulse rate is 73 bpm
